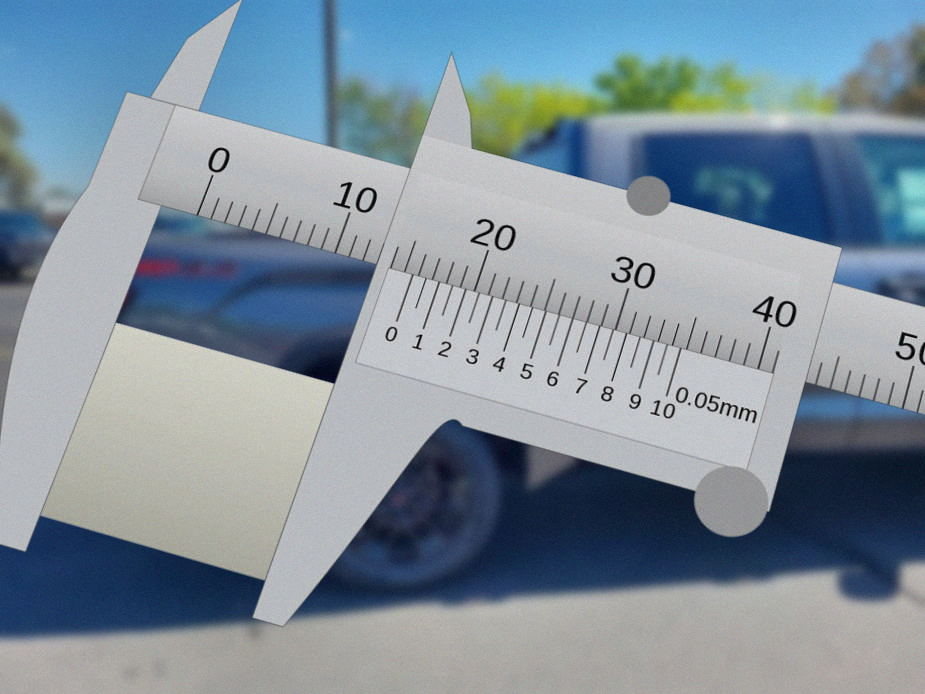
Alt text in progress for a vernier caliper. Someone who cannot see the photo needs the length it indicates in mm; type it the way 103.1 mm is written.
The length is 15.6 mm
